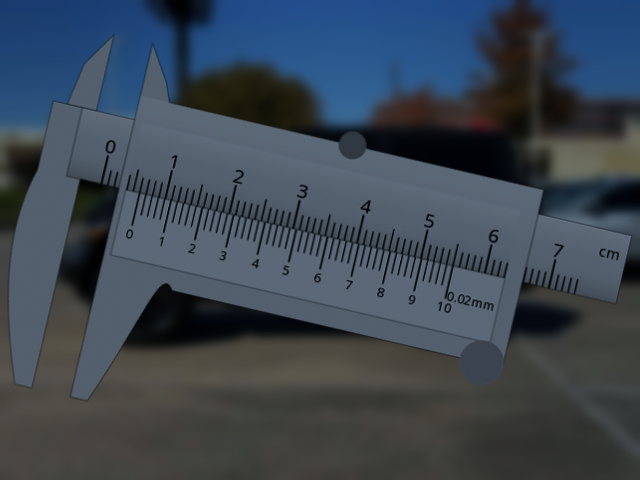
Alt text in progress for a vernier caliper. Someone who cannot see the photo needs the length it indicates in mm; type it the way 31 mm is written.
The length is 6.0 mm
